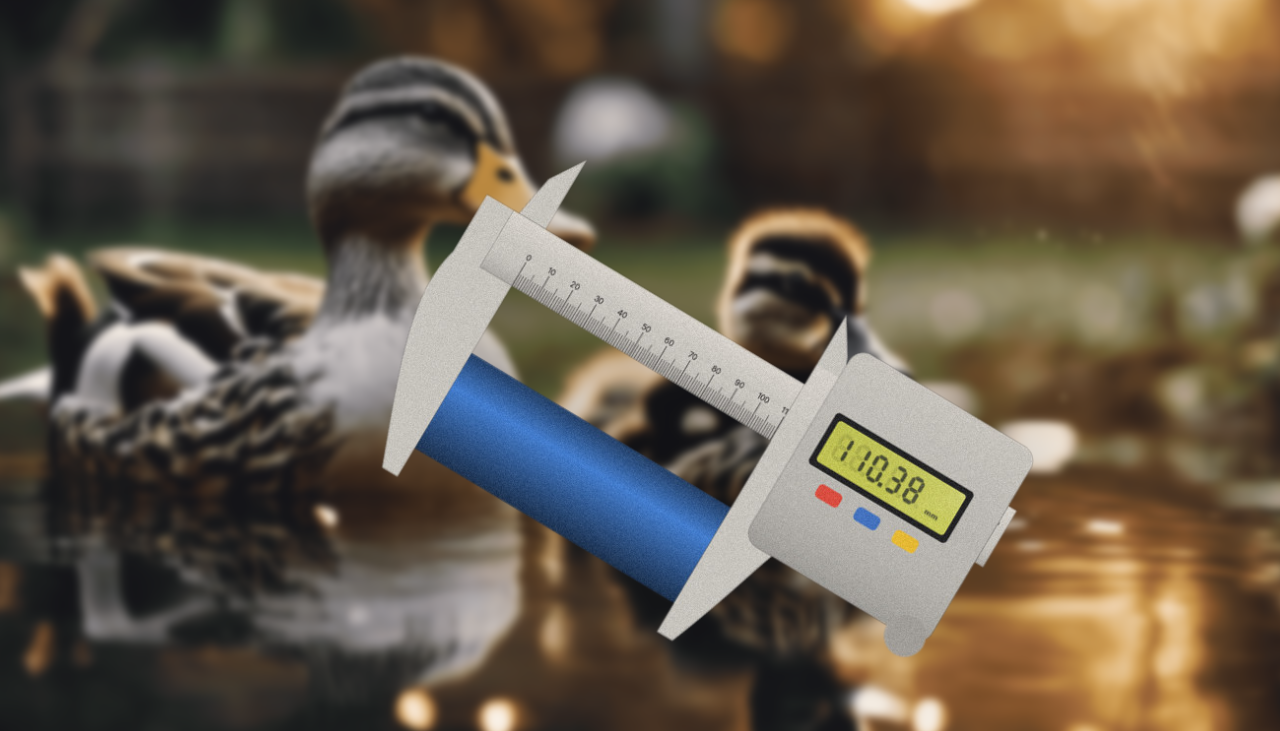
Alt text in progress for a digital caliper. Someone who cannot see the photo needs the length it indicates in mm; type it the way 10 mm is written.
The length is 110.38 mm
